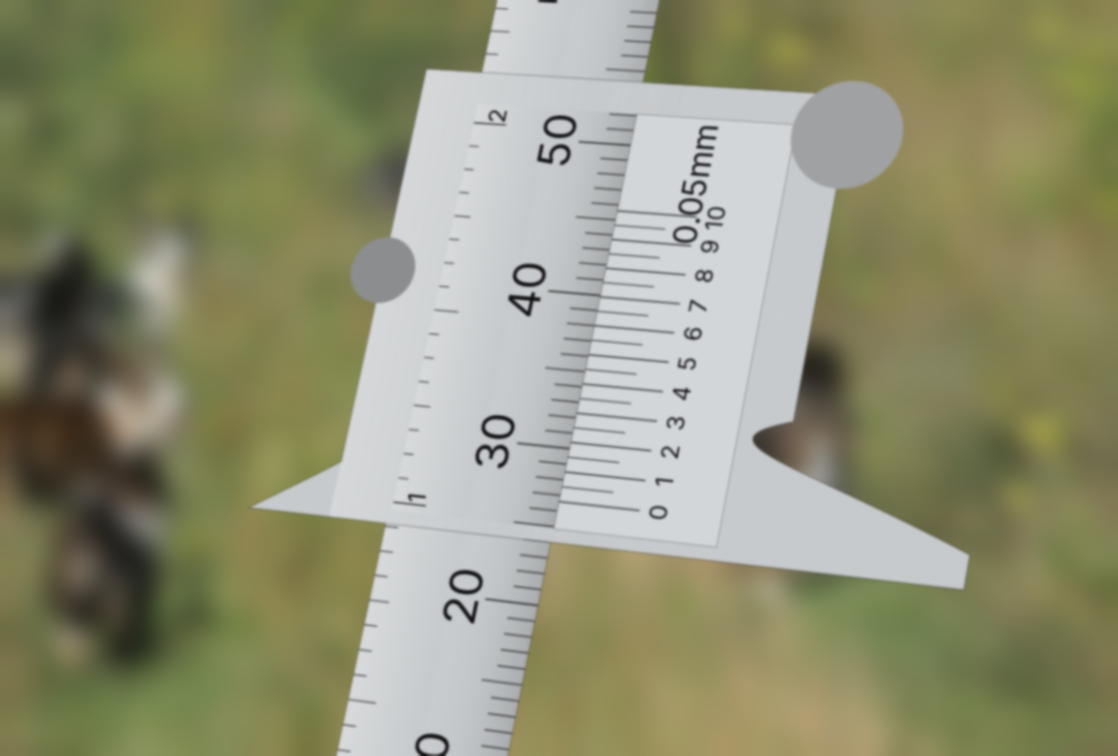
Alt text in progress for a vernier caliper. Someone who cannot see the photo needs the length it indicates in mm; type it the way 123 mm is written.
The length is 26.6 mm
